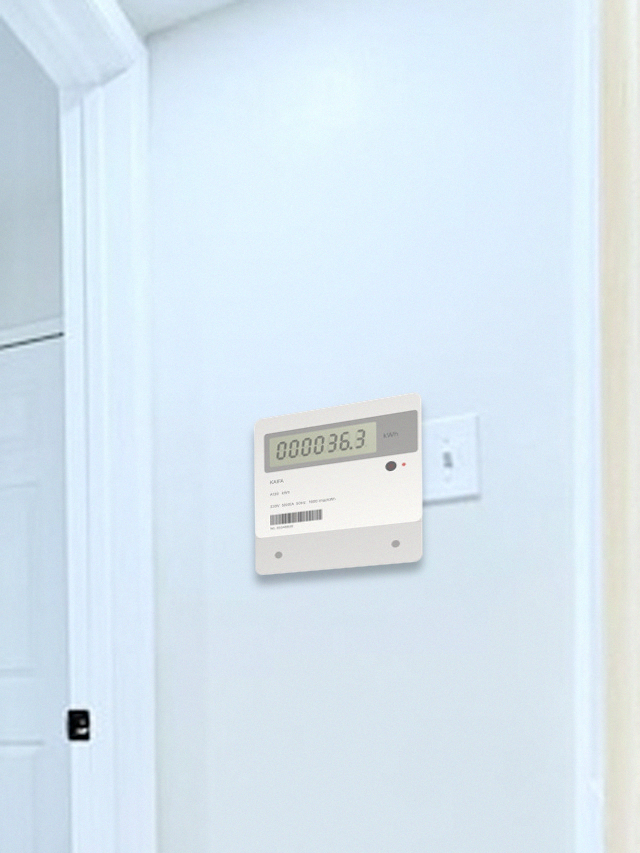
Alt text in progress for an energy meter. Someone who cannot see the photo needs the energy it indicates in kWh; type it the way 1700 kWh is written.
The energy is 36.3 kWh
